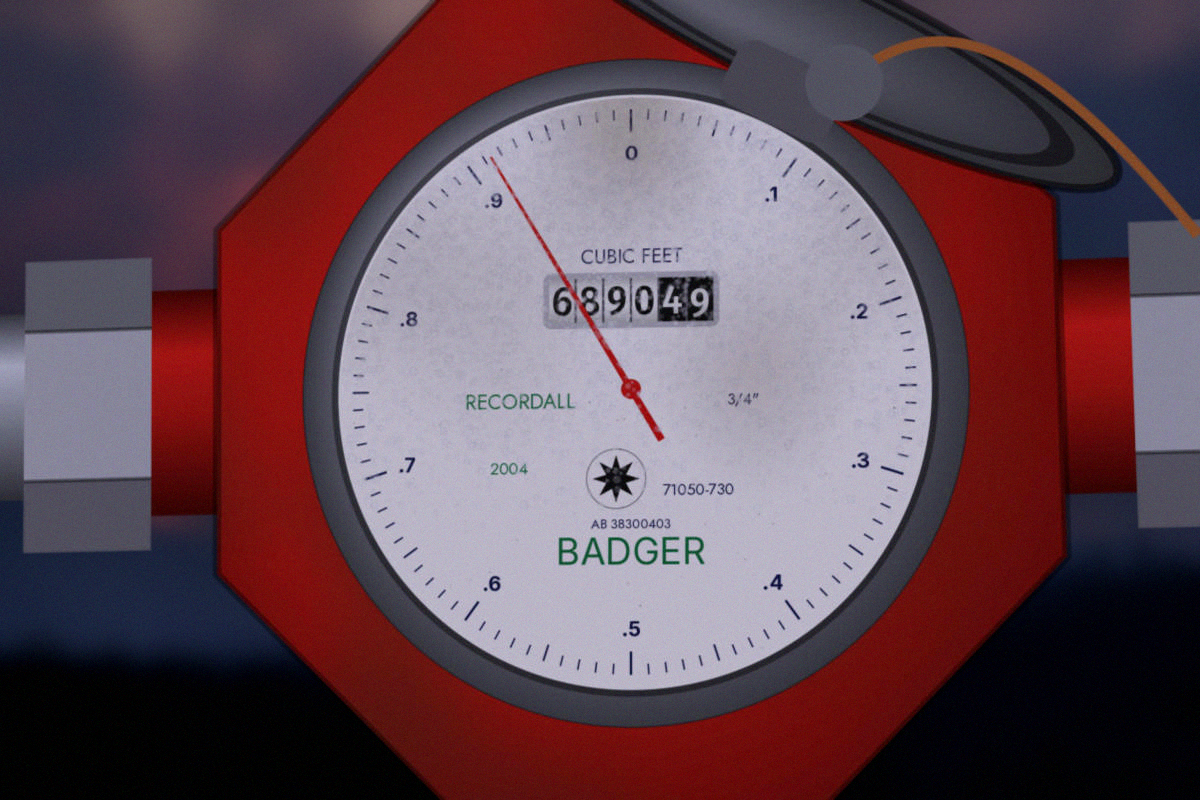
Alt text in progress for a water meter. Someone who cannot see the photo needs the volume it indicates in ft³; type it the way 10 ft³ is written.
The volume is 689048.91 ft³
